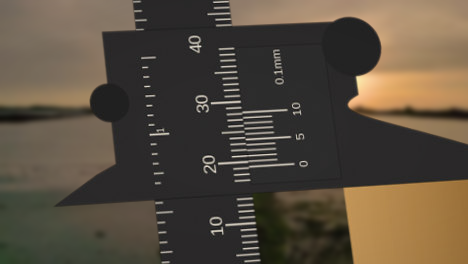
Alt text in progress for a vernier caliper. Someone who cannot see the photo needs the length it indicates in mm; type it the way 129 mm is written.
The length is 19.2 mm
